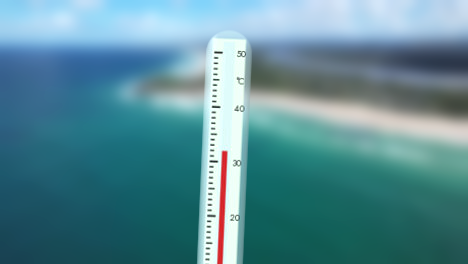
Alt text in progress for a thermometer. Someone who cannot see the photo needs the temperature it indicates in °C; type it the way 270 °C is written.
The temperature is 32 °C
